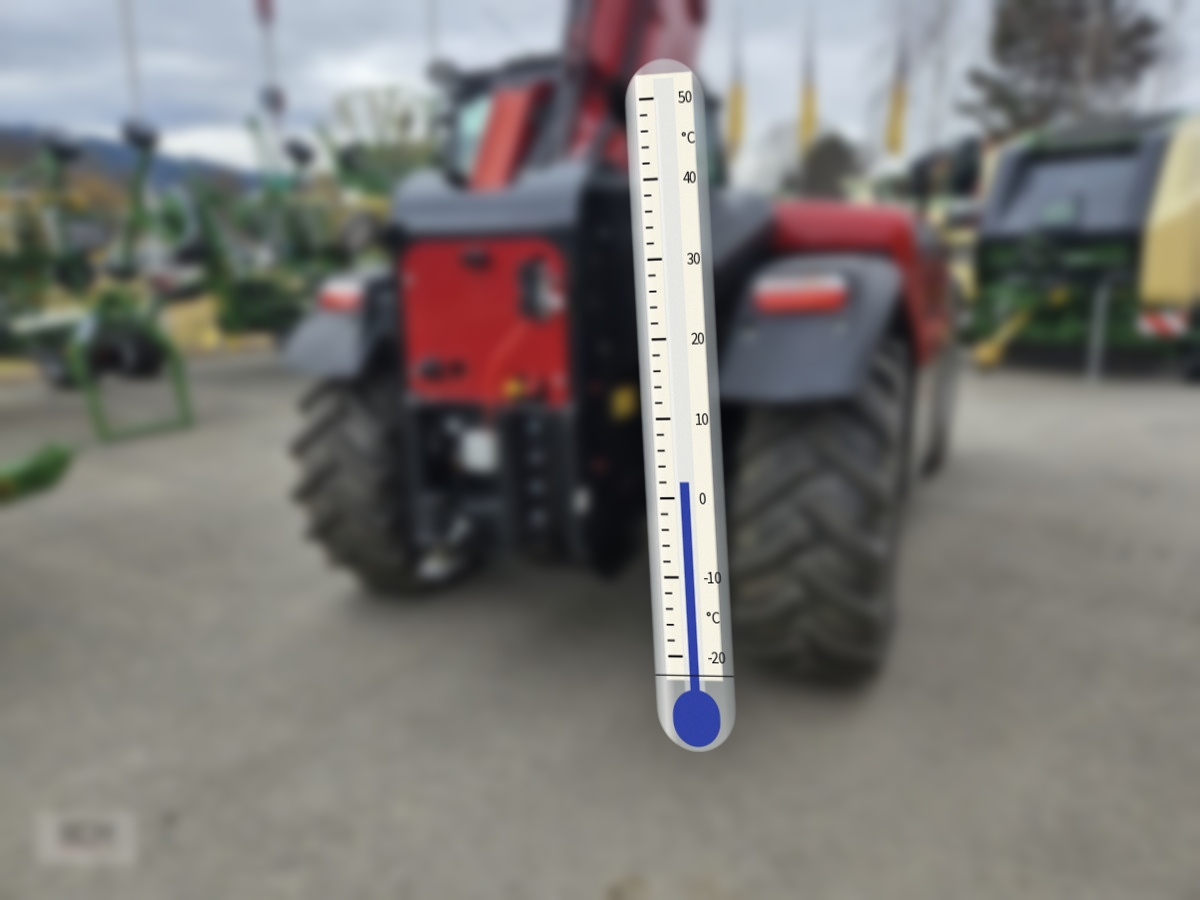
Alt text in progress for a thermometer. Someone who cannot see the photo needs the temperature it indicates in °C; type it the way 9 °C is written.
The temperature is 2 °C
